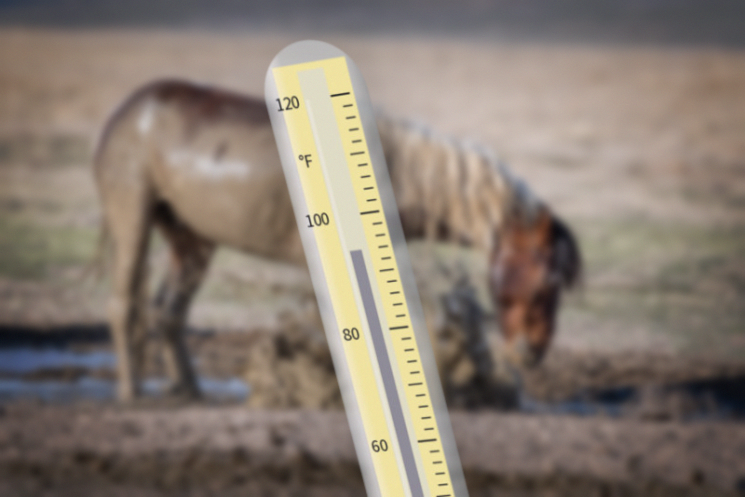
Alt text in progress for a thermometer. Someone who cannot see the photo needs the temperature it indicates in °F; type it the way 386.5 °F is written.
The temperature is 94 °F
